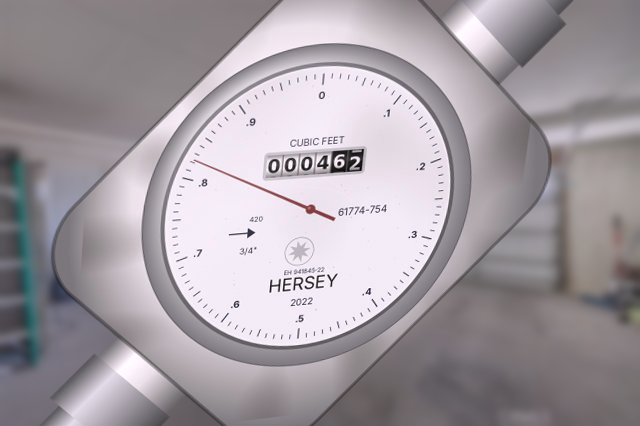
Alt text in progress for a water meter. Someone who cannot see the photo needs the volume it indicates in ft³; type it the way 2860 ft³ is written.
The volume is 461.82 ft³
